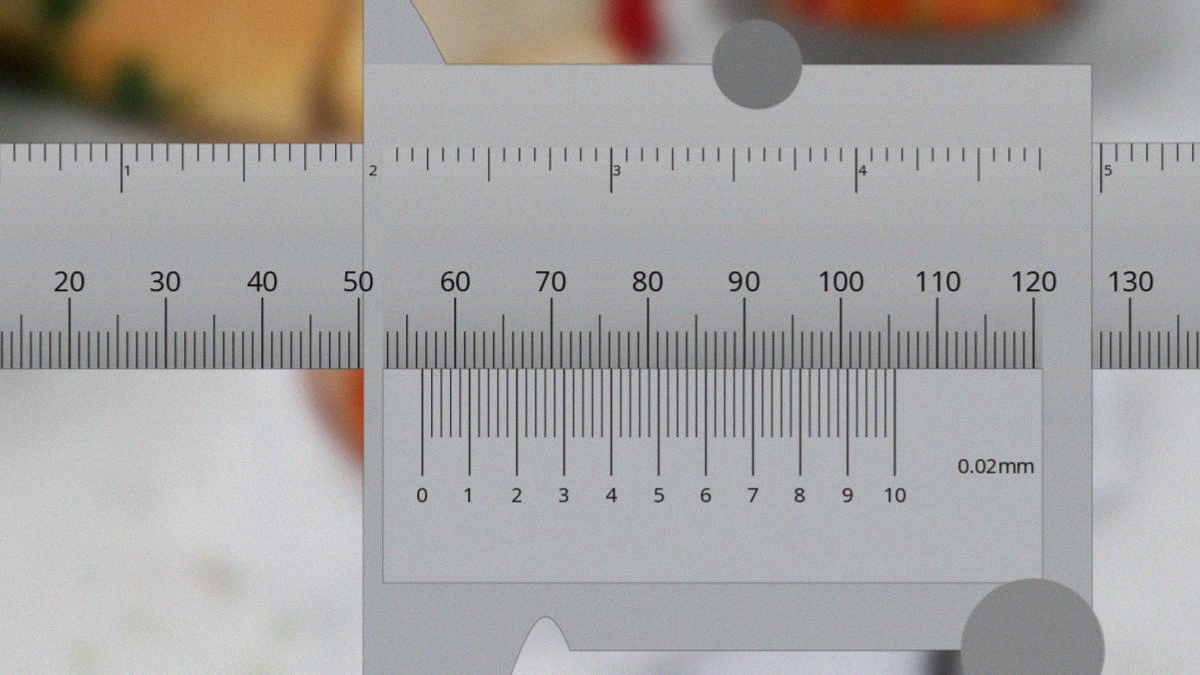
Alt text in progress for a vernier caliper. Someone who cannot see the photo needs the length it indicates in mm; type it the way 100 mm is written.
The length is 56.6 mm
